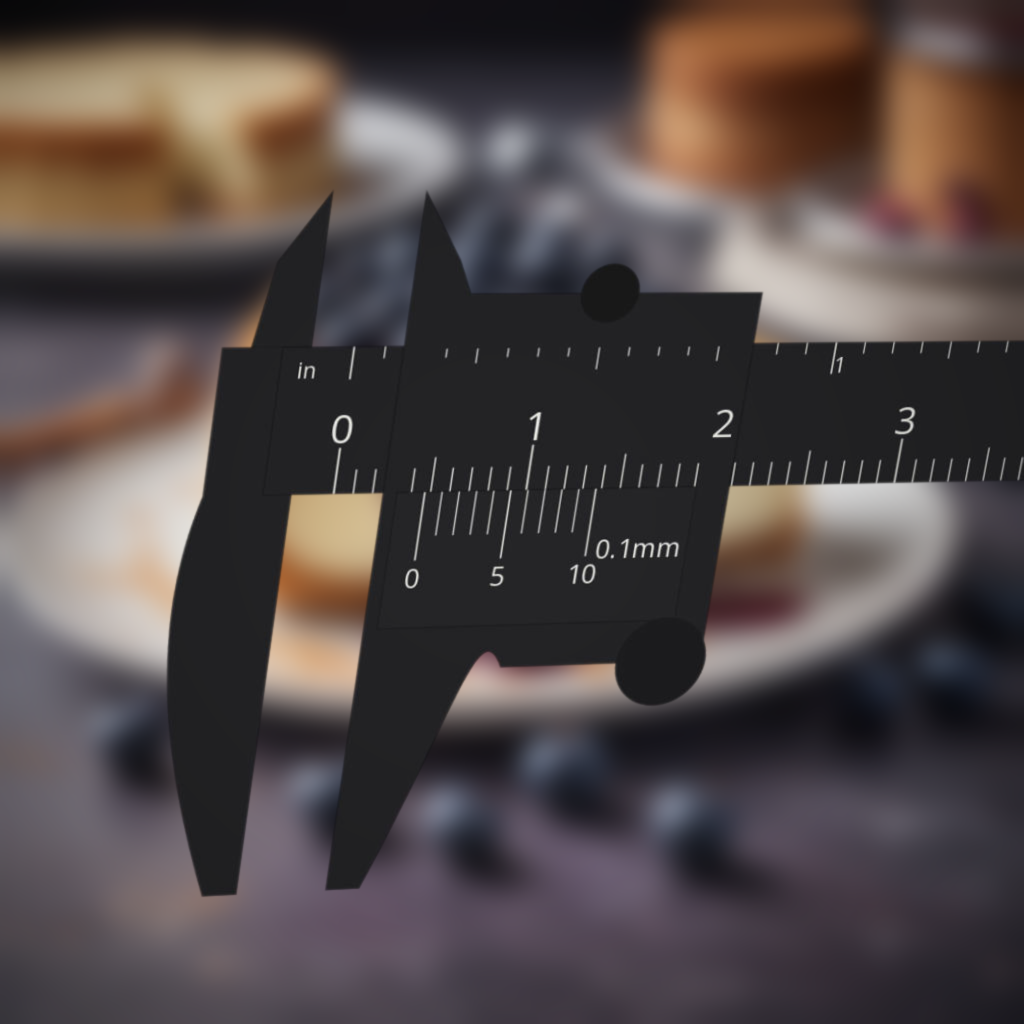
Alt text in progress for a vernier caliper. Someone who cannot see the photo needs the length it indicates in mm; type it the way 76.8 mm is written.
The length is 4.7 mm
